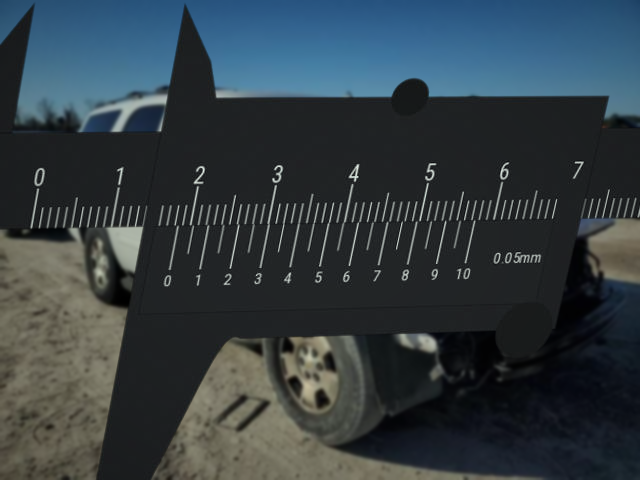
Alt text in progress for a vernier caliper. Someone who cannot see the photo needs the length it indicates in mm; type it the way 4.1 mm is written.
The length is 18.4 mm
